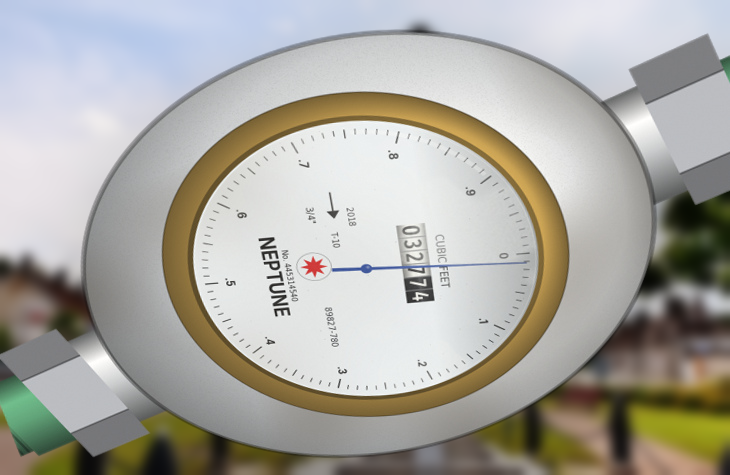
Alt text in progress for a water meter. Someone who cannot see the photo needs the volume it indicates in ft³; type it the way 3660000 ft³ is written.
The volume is 32774.01 ft³
